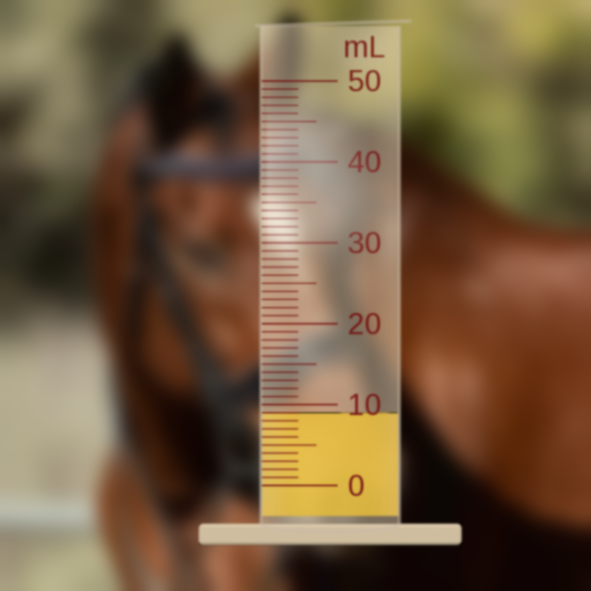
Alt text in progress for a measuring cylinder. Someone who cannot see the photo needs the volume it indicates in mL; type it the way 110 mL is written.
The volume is 9 mL
